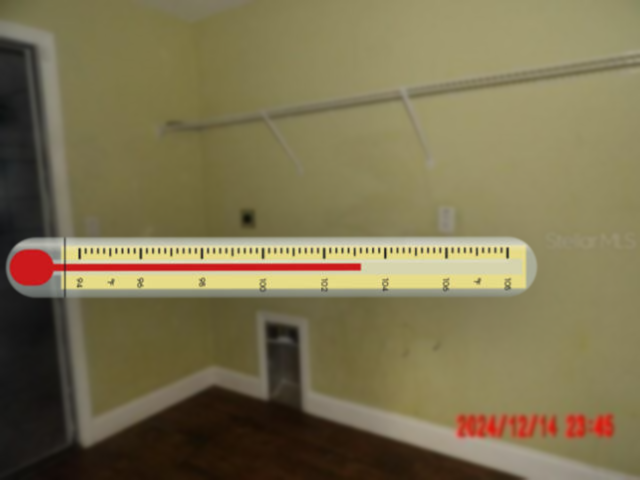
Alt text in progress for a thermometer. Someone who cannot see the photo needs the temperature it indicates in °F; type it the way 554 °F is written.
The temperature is 103.2 °F
